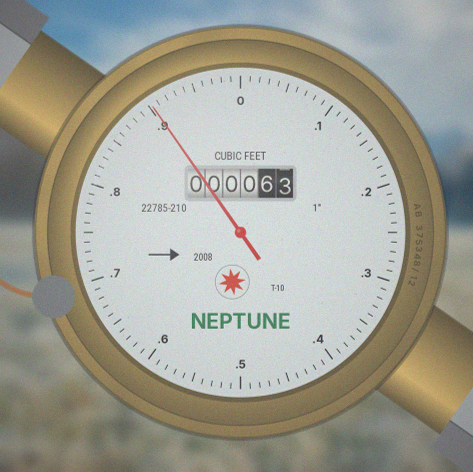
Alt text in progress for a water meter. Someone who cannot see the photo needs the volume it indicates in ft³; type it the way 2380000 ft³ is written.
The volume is 62.90 ft³
